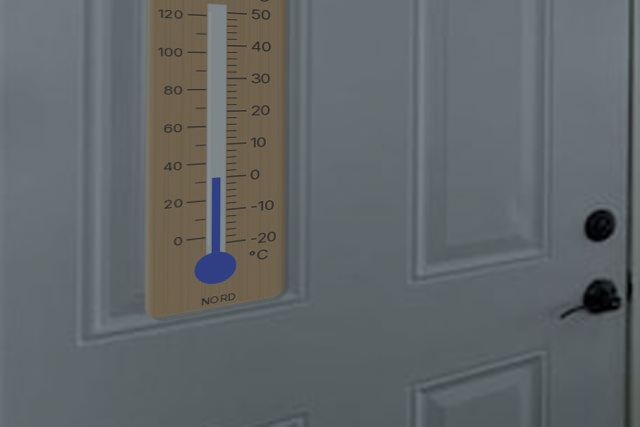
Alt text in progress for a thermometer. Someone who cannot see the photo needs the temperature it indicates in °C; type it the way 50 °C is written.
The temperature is 0 °C
